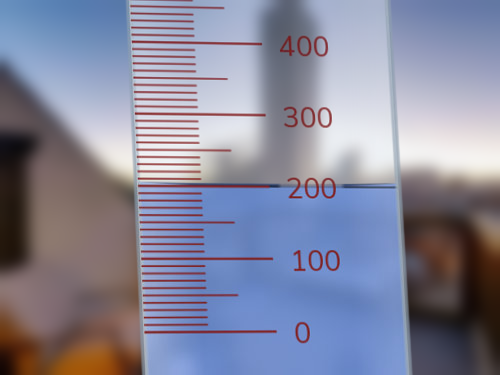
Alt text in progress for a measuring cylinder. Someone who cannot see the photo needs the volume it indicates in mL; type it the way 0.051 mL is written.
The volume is 200 mL
